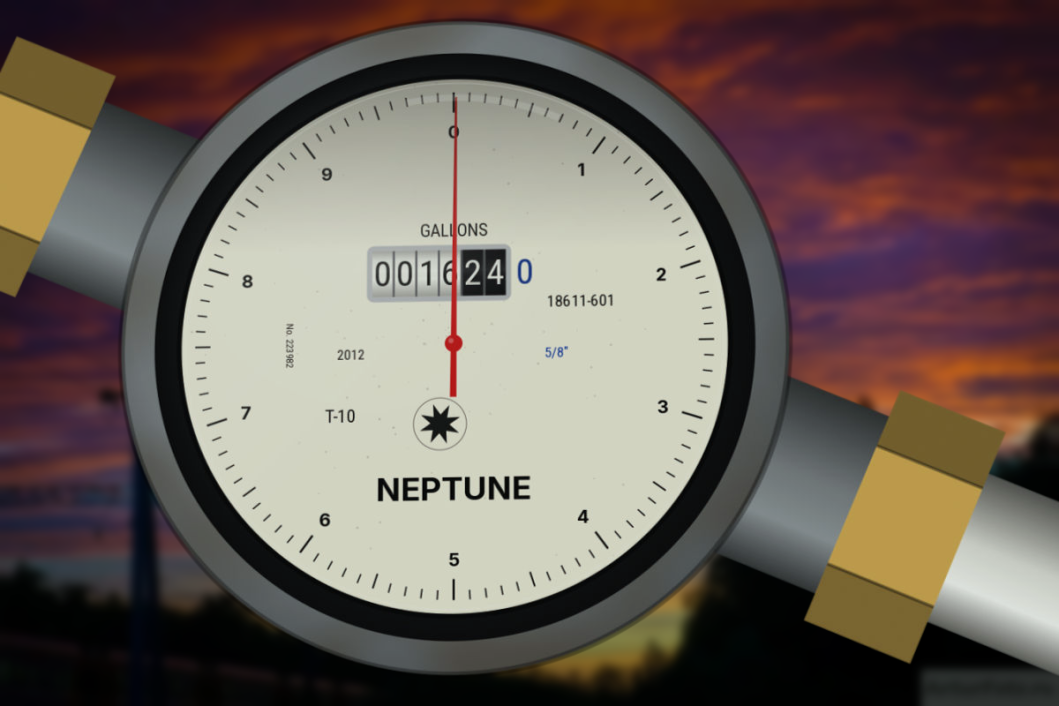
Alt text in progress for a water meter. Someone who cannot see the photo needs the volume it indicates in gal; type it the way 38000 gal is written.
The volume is 16240.0 gal
